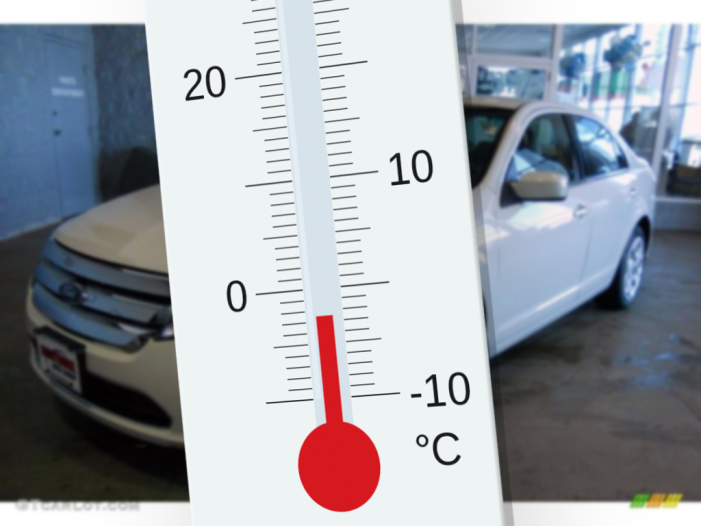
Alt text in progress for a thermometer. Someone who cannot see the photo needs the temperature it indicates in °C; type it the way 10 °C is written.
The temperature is -2.5 °C
